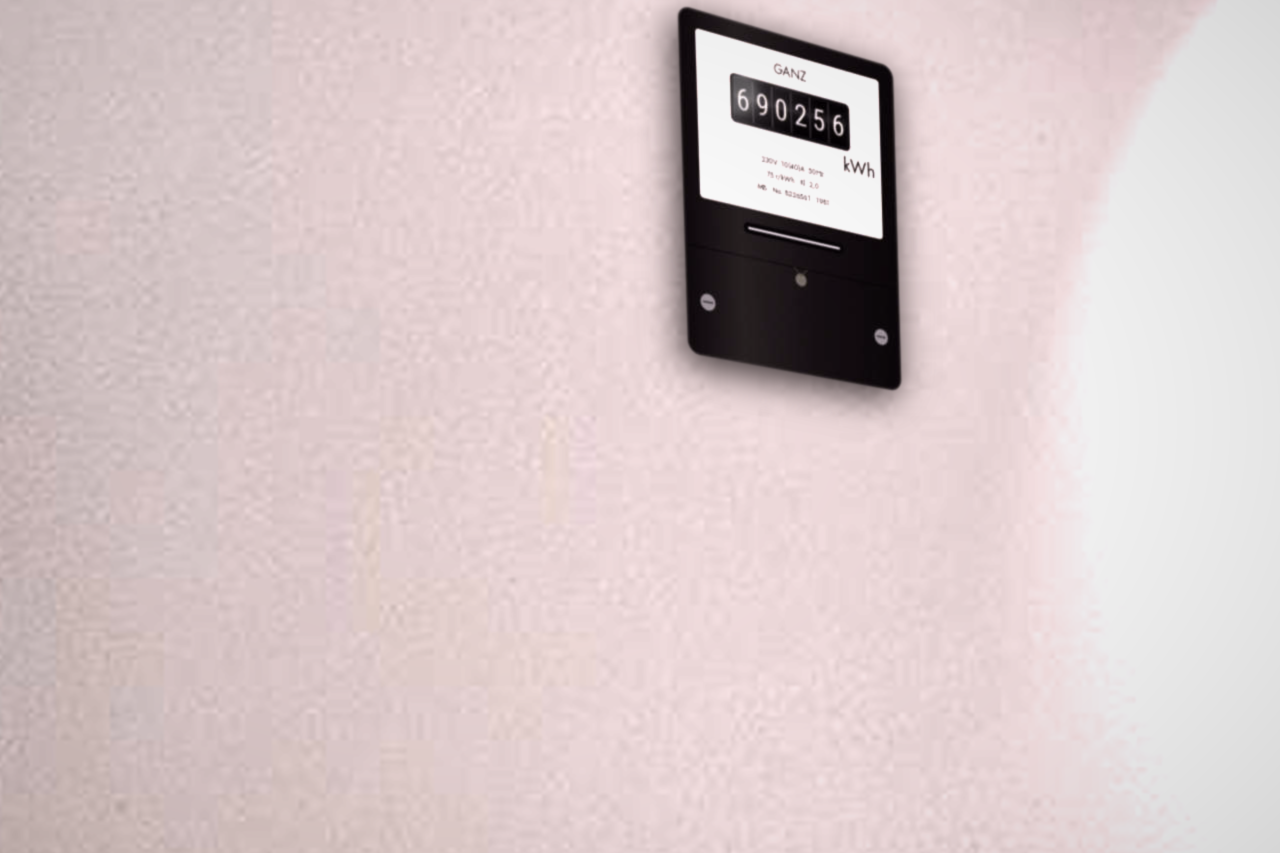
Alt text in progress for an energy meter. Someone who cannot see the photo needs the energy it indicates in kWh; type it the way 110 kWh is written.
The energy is 690256 kWh
